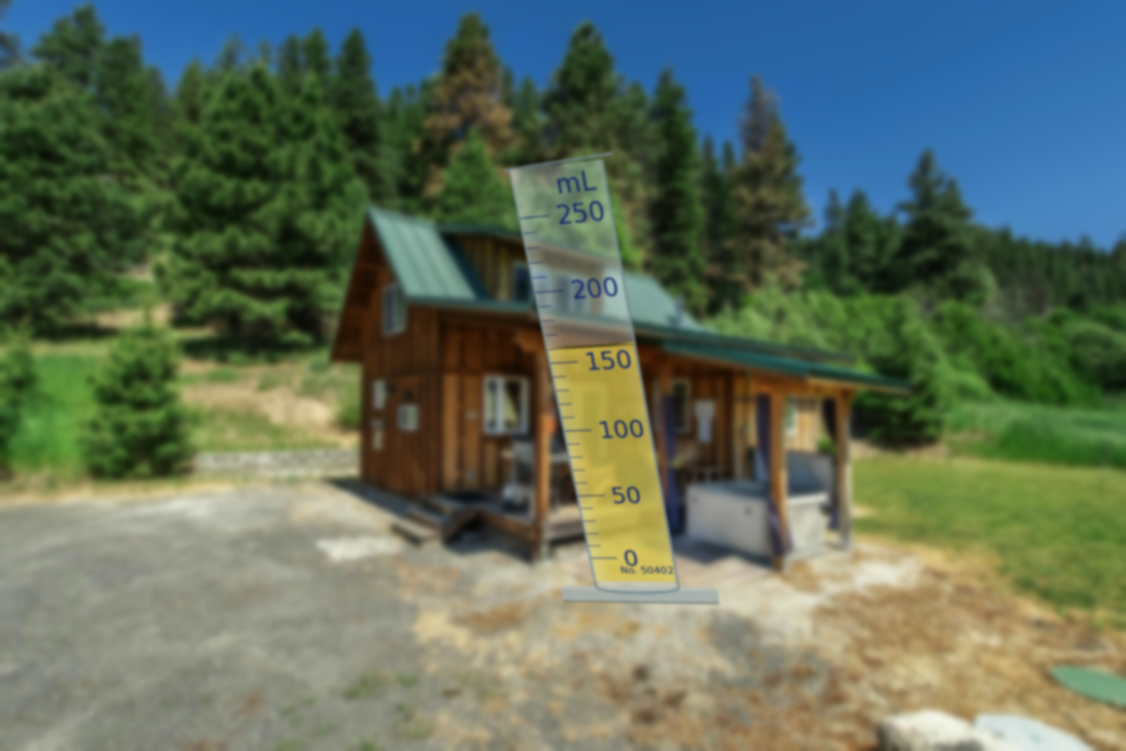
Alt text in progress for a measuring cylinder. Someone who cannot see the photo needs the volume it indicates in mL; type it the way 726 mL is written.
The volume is 160 mL
